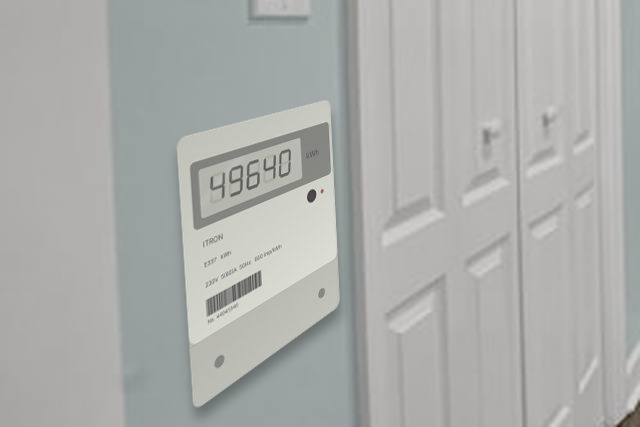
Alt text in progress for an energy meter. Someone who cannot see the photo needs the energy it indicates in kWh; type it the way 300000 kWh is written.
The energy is 49640 kWh
